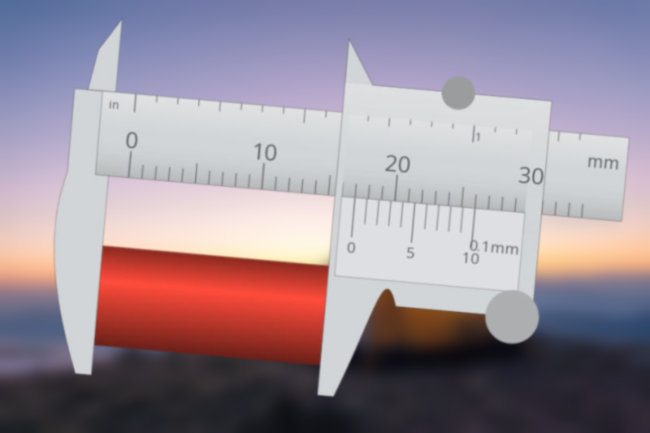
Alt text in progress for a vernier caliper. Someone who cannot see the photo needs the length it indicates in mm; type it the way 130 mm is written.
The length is 17.0 mm
